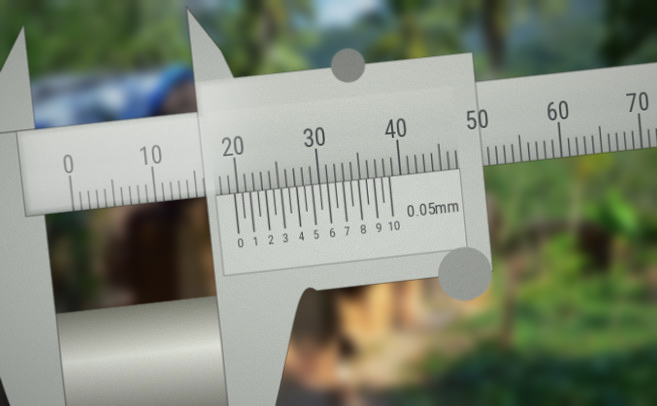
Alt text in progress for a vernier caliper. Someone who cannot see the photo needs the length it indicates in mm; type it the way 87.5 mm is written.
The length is 19.6 mm
